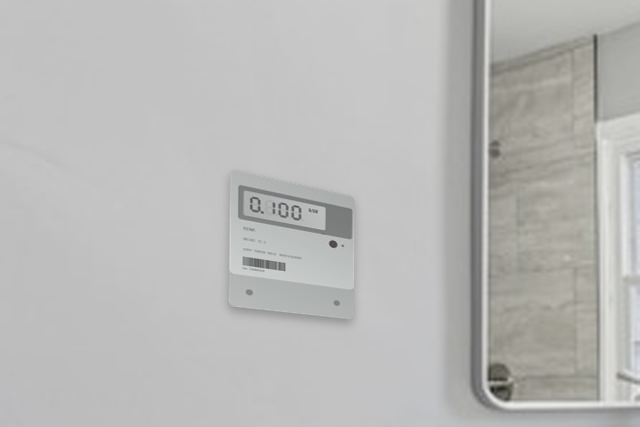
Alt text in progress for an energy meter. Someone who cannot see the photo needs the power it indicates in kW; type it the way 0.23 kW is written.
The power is 0.100 kW
